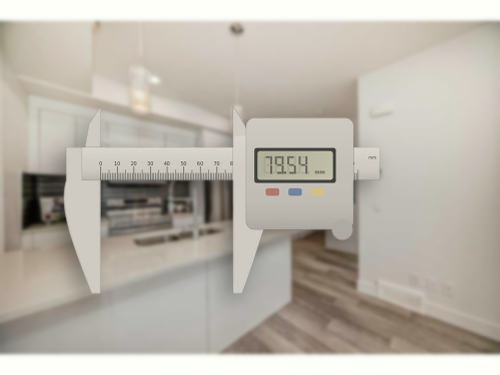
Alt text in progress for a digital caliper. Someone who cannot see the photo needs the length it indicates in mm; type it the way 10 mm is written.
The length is 79.54 mm
